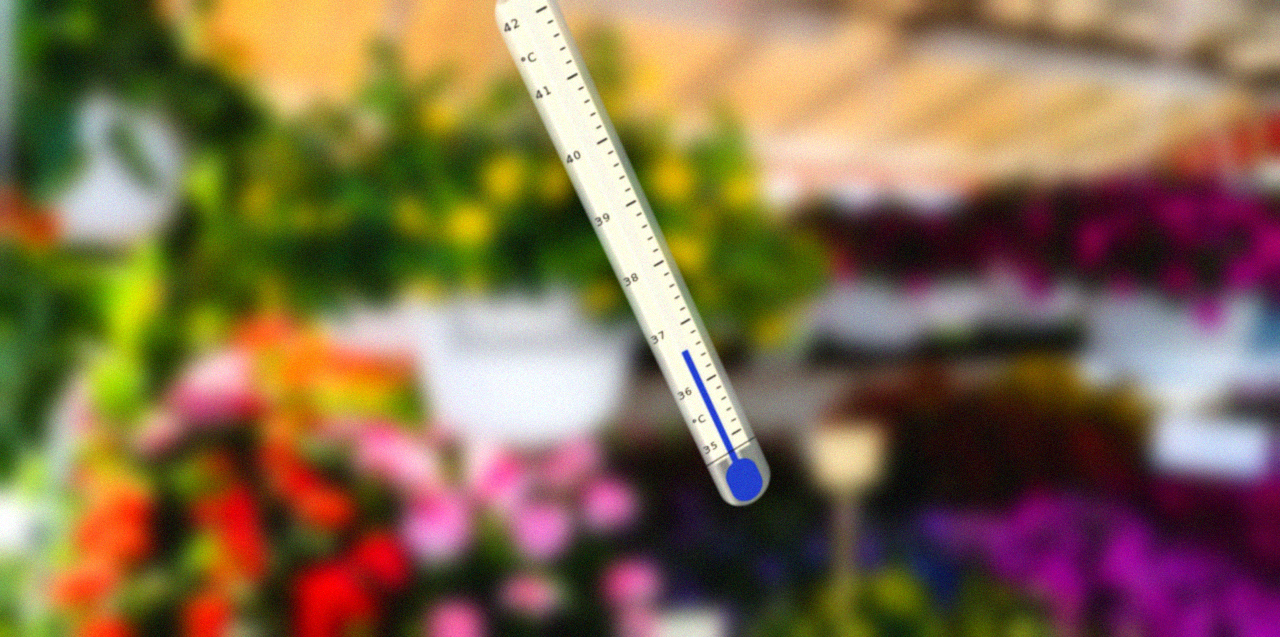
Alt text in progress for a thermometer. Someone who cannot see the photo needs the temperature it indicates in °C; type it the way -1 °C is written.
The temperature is 36.6 °C
